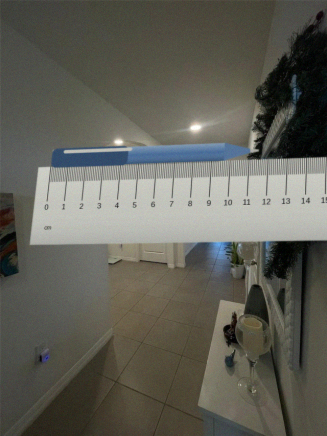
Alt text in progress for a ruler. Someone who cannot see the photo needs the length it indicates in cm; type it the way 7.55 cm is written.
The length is 11.5 cm
